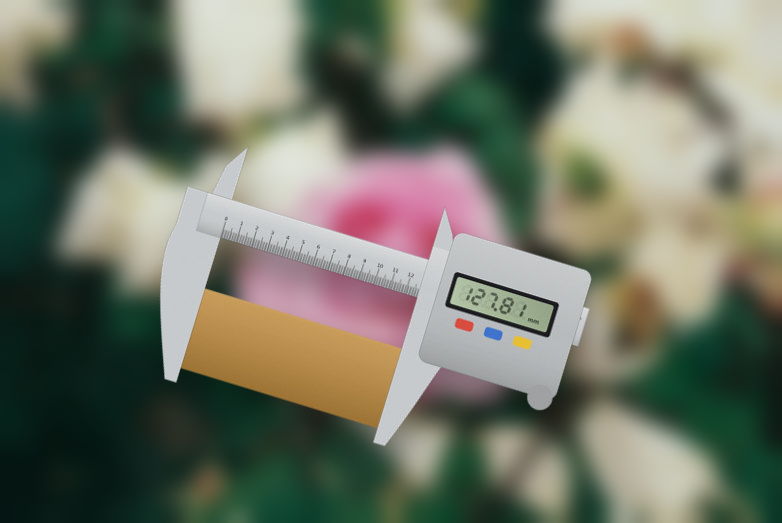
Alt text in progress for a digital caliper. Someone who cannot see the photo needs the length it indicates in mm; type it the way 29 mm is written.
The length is 127.81 mm
